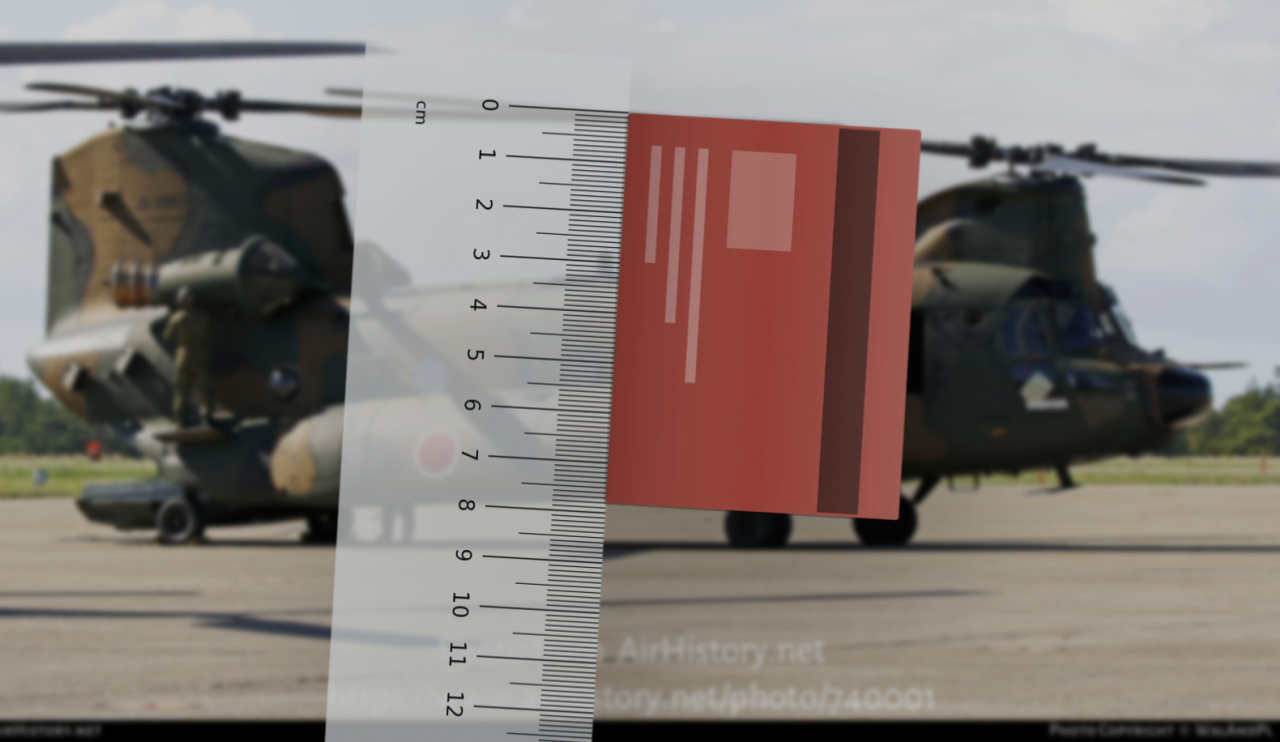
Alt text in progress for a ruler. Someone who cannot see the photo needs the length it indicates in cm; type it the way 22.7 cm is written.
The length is 7.8 cm
